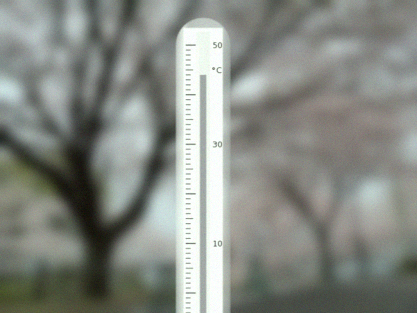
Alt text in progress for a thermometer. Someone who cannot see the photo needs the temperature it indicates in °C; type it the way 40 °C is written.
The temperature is 44 °C
